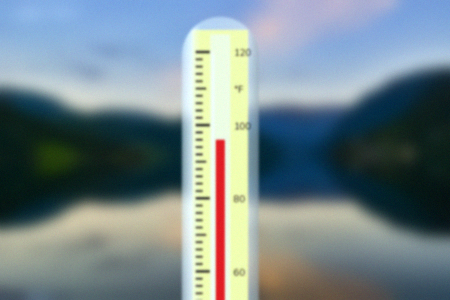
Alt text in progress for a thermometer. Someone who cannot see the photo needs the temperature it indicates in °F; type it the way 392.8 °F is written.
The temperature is 96 °F
